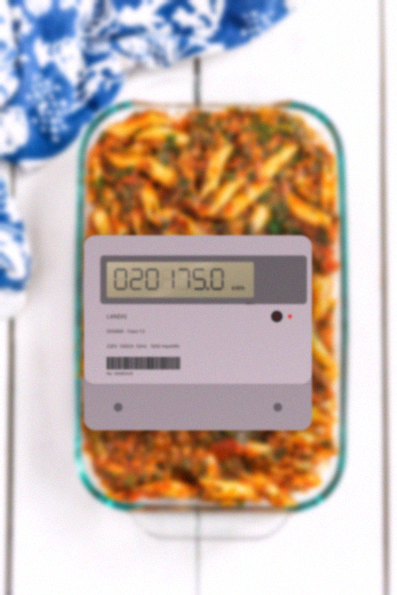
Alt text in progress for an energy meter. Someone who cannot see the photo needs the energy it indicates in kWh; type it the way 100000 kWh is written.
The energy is 20175.0 kWh
